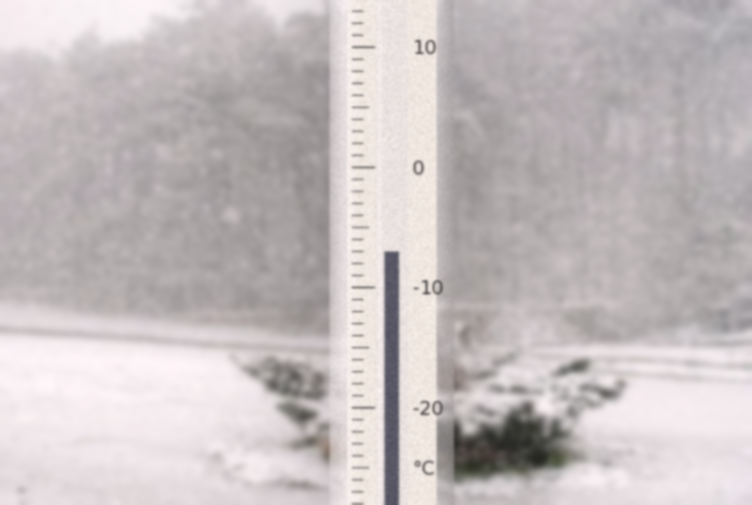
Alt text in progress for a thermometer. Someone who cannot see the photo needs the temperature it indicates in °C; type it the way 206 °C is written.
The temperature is -7 °C
